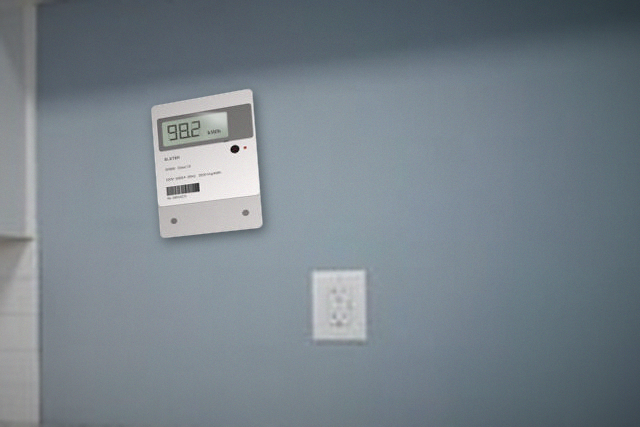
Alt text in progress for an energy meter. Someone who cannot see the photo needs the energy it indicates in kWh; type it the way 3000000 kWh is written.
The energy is 98.2 kWh
